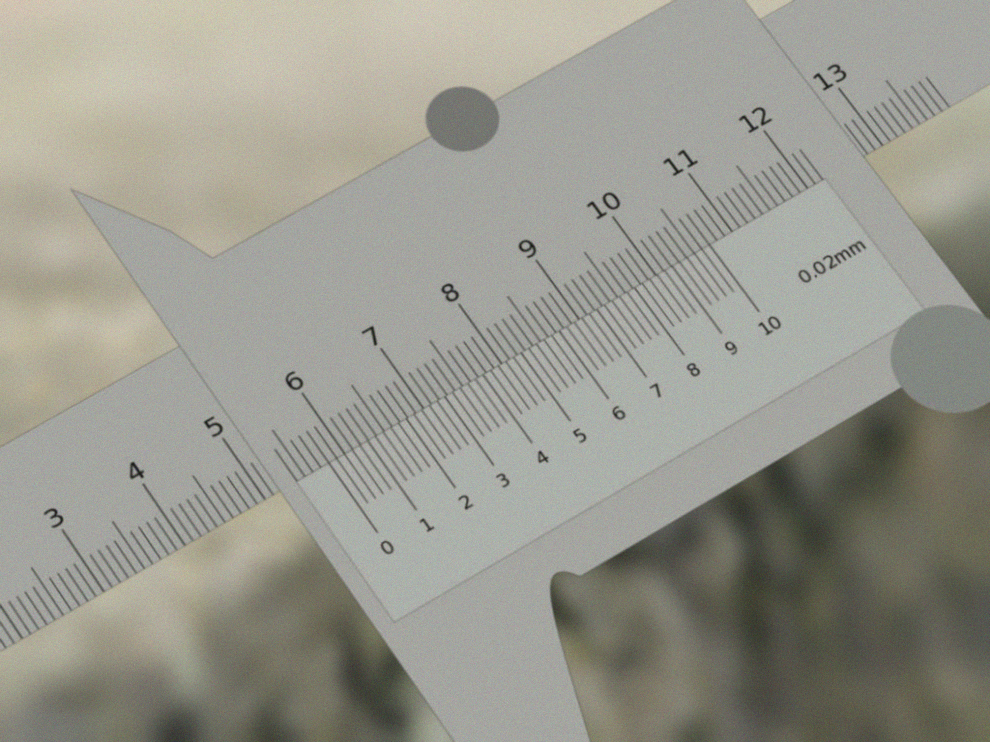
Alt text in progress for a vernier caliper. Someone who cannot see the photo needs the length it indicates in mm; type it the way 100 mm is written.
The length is 58.0 mm
